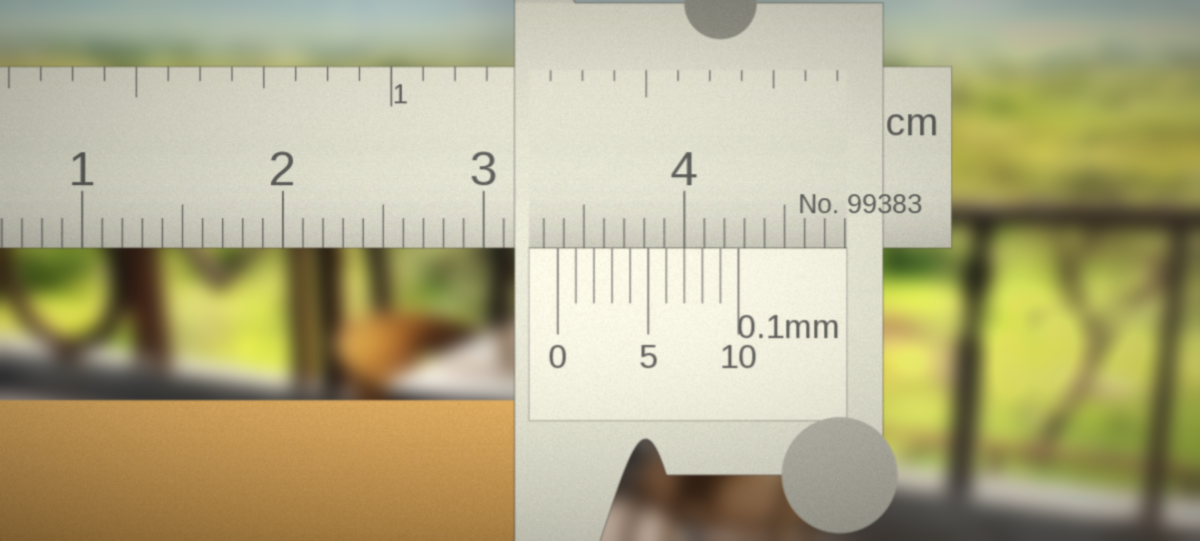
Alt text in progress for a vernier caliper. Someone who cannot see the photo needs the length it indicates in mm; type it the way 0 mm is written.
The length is 33.7 mm
